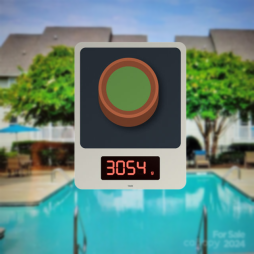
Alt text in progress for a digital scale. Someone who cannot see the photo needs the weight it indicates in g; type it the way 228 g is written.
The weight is 3054 g
